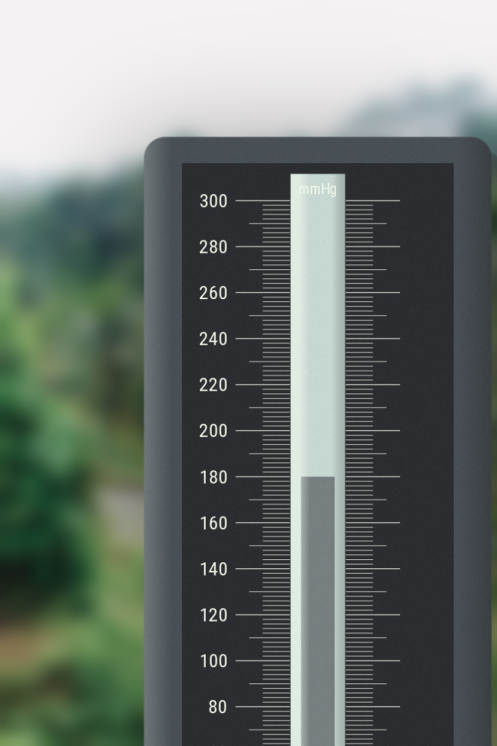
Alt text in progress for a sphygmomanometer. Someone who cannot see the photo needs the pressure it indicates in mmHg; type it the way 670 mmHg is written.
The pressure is 180 mmHg
